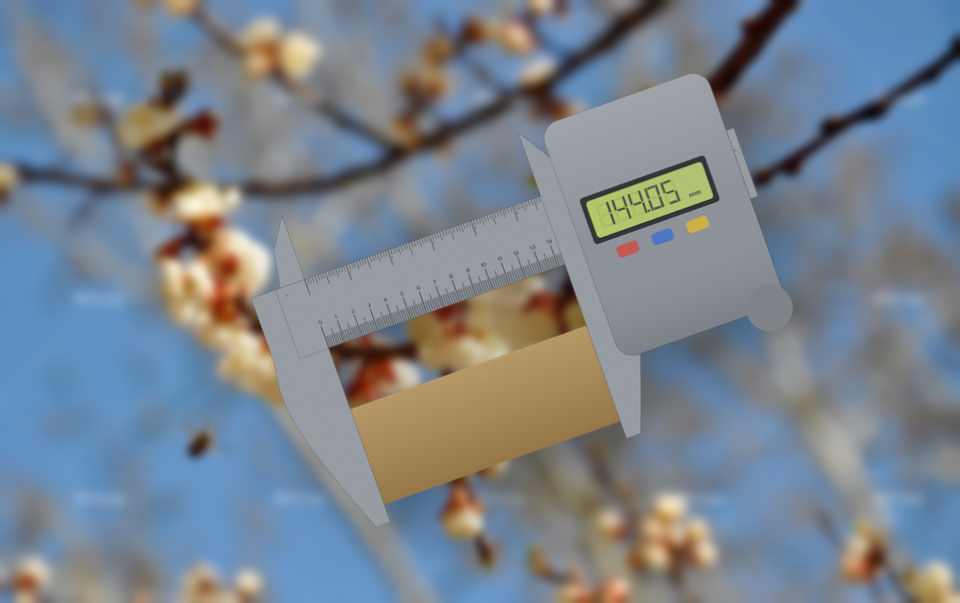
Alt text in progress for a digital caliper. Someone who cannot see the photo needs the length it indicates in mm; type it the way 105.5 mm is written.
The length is 144.05 mm
